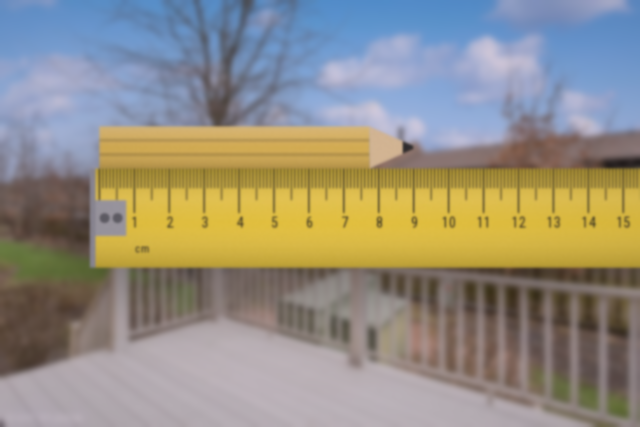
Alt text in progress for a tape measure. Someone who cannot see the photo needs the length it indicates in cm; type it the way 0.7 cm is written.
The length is 9 cm
